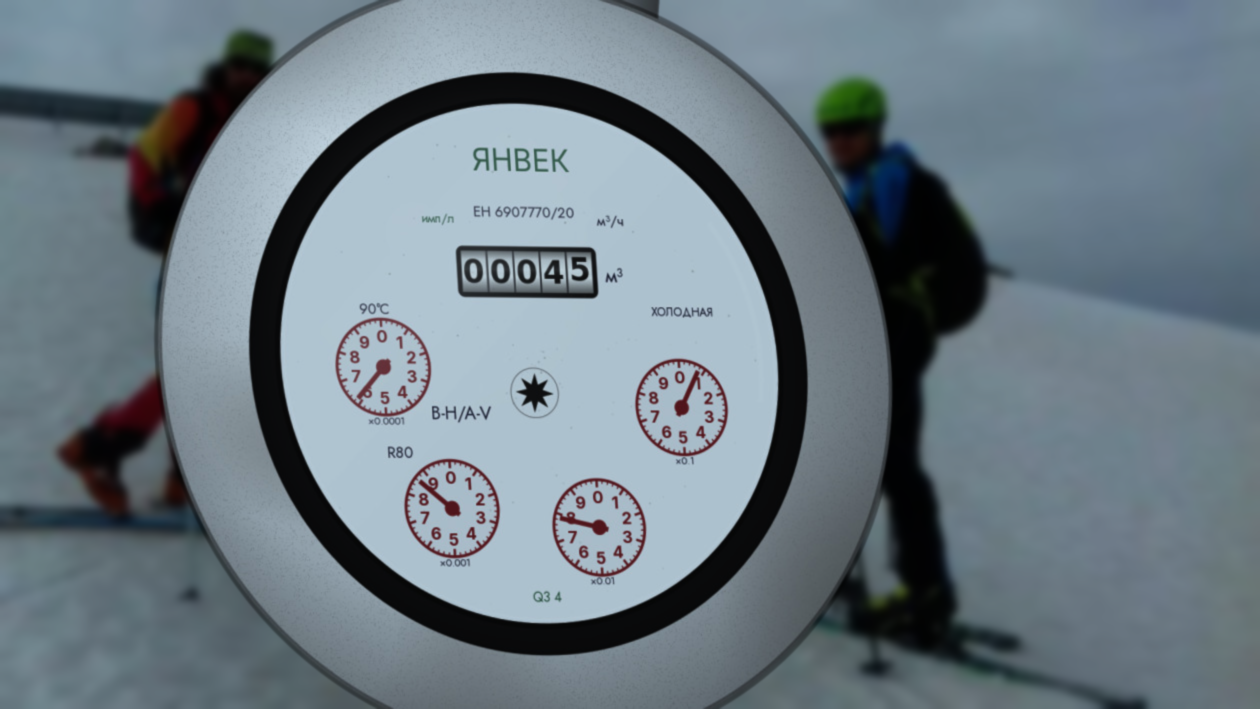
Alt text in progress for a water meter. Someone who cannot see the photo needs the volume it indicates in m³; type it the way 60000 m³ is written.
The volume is 45.0786 m³
